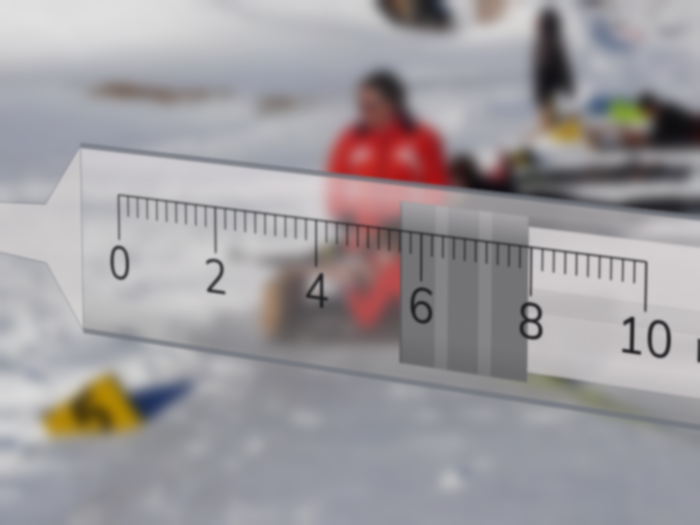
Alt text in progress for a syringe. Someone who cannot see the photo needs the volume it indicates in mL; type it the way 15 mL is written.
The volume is 5.6 mL
